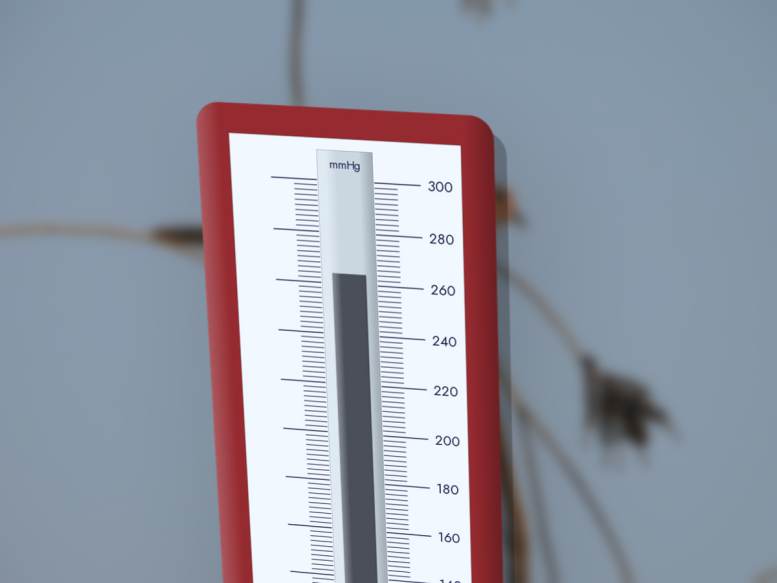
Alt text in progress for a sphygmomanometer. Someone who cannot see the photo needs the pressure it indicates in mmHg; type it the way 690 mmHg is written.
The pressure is 264 mmHg
